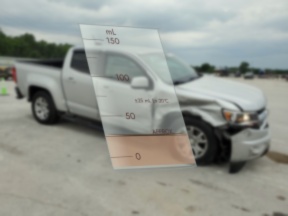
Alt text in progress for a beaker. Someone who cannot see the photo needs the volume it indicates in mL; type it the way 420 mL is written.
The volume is 25 mL
